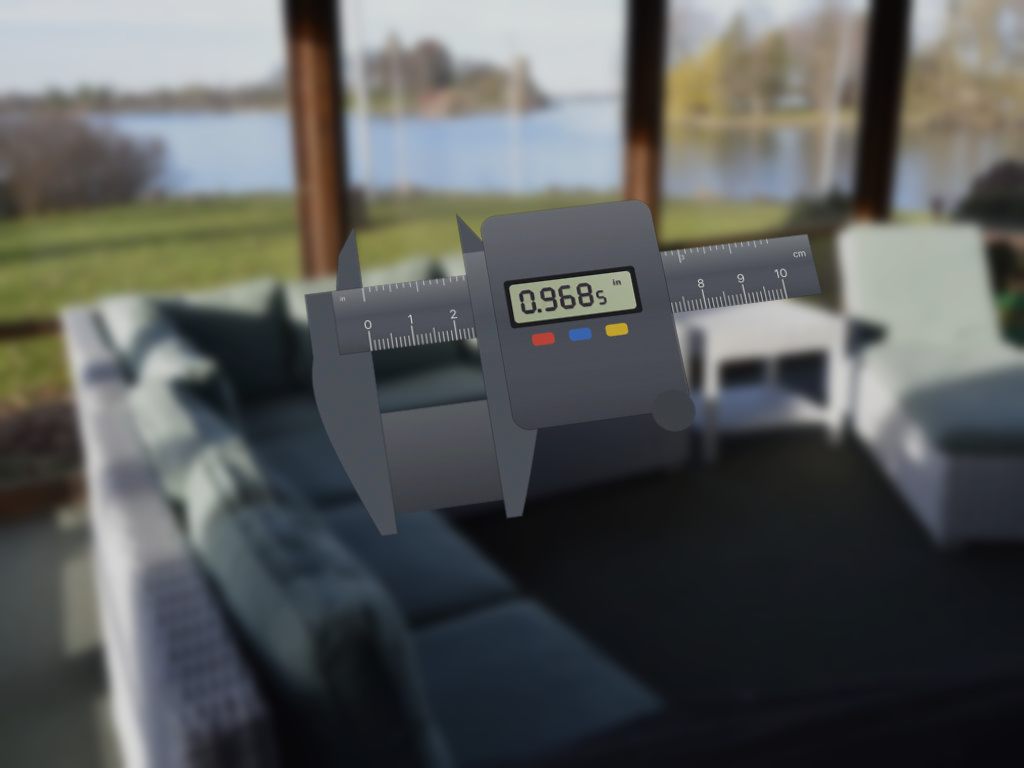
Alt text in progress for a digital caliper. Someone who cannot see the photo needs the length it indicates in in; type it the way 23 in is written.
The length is 0.9685 in
